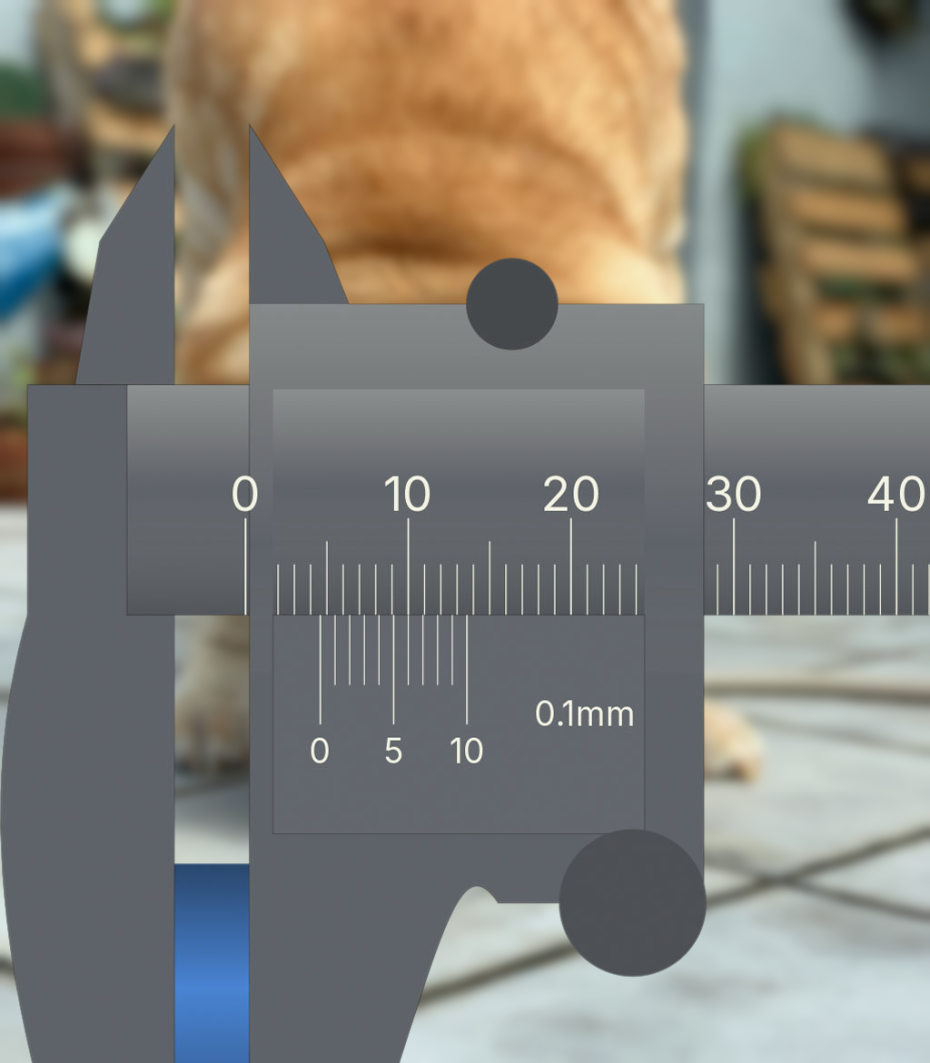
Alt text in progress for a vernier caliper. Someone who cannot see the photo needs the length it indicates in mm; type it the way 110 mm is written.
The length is 4.6 mm
